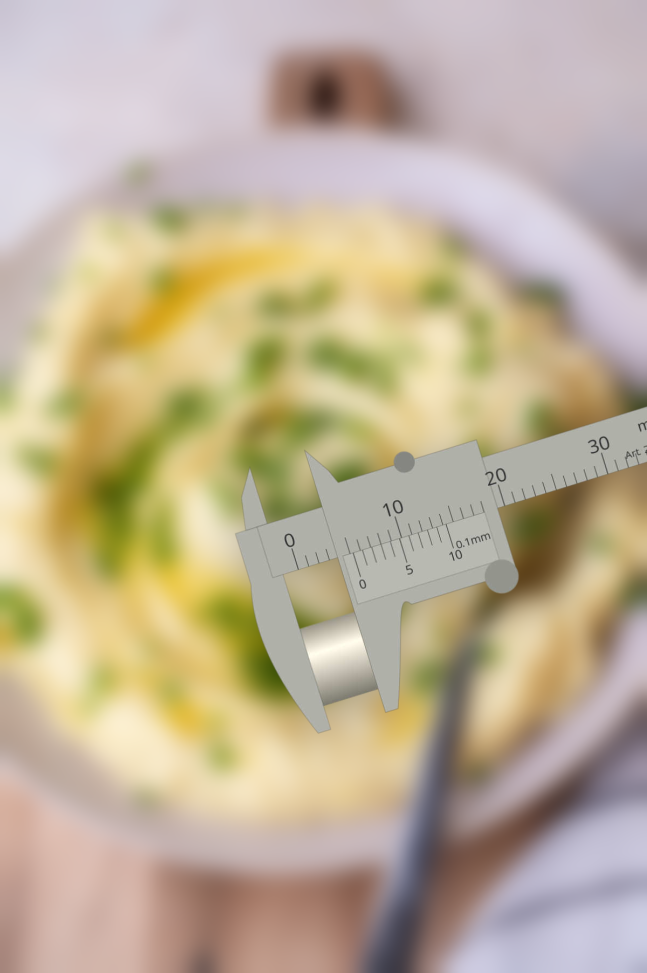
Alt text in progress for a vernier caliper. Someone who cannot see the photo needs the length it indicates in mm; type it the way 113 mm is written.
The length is 5.3 mm
